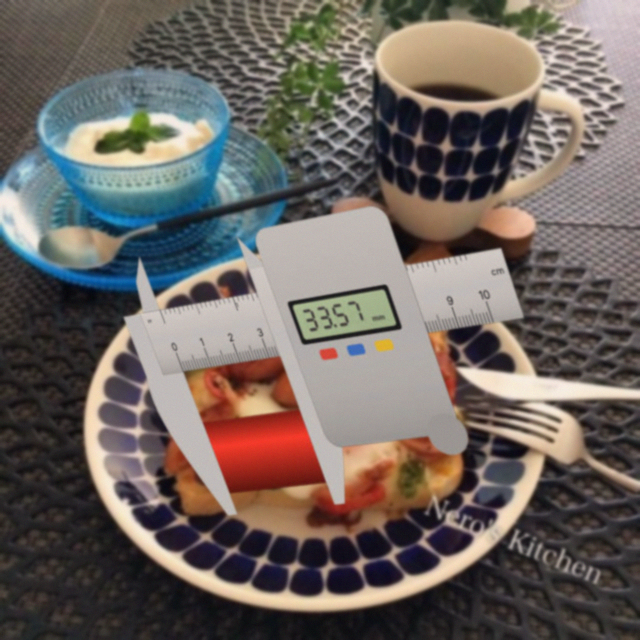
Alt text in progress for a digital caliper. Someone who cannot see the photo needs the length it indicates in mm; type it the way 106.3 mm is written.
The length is 33.57 mm
